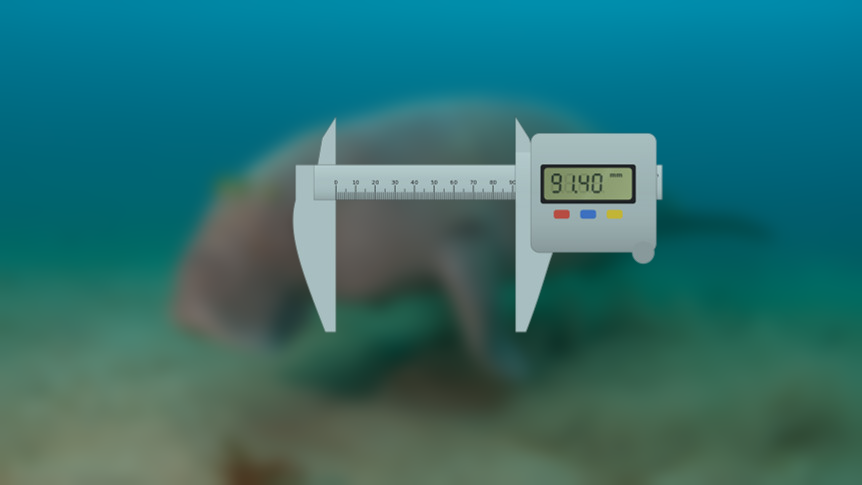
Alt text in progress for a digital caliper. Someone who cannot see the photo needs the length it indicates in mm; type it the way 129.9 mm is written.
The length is 91.40 mm
